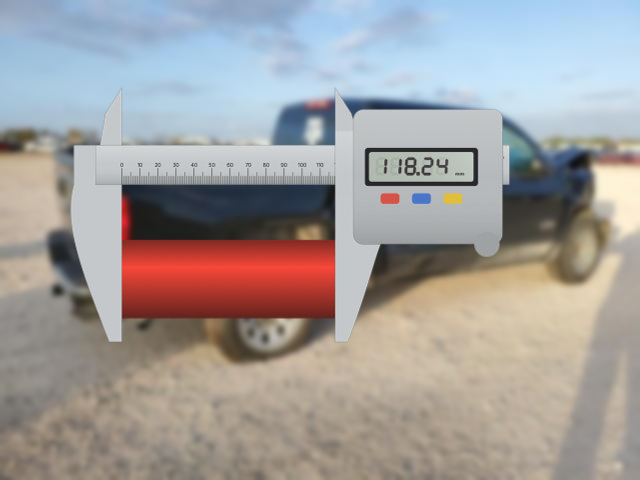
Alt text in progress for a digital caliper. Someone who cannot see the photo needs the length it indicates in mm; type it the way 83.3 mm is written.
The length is 118.24 mm
